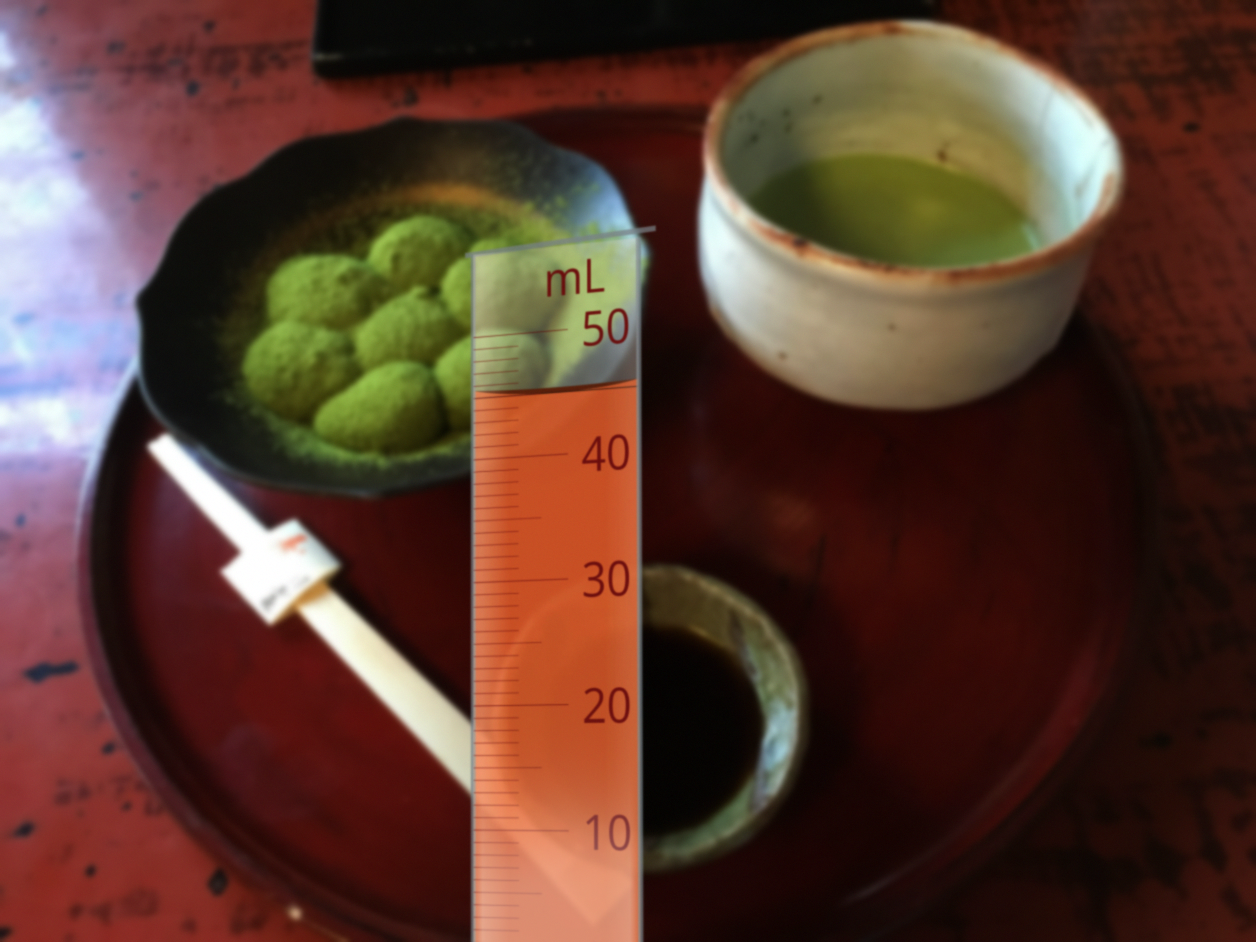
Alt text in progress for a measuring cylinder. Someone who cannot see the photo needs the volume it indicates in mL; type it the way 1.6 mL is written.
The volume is 45 mL
